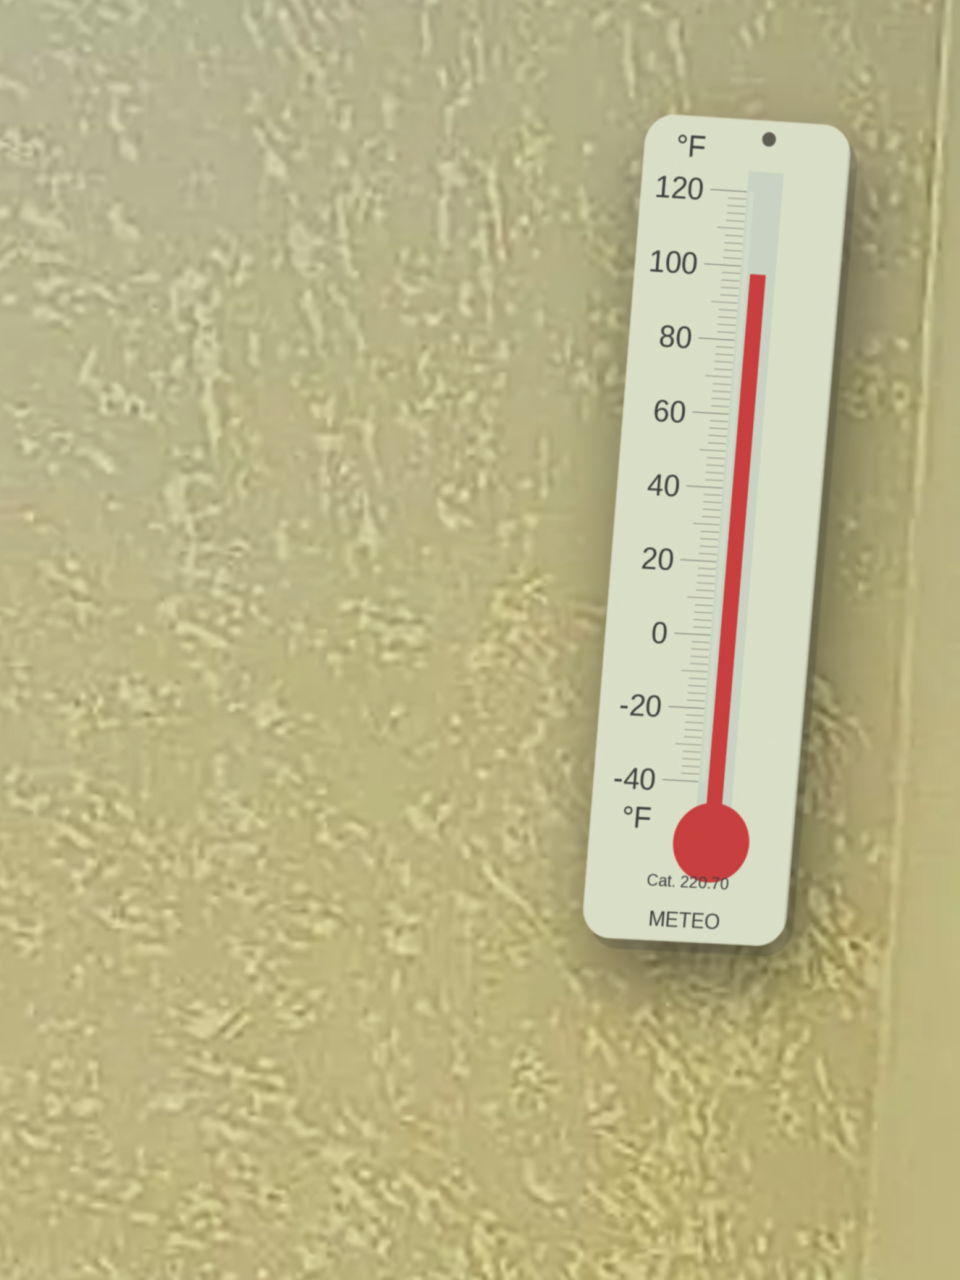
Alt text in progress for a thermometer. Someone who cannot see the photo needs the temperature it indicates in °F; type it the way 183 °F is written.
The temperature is 98 °F
